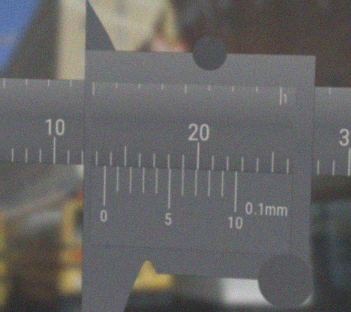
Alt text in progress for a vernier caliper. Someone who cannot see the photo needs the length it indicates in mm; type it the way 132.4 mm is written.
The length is 13.6 mm
